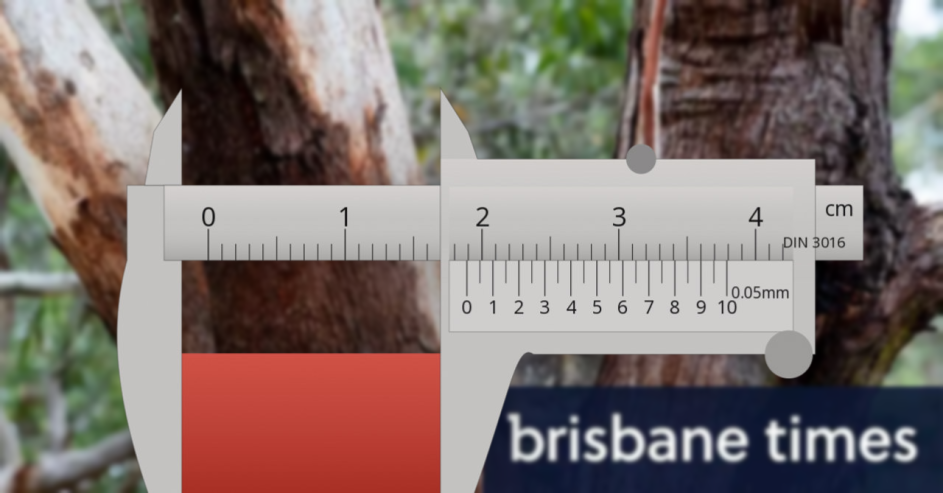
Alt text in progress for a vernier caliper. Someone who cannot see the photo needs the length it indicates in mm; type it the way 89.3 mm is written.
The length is 18.9 mm
